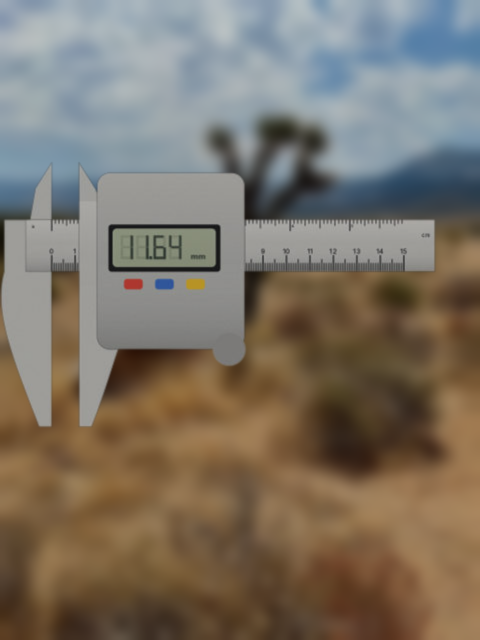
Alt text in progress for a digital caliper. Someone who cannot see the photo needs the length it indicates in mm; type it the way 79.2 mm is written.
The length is 11.64 mm
